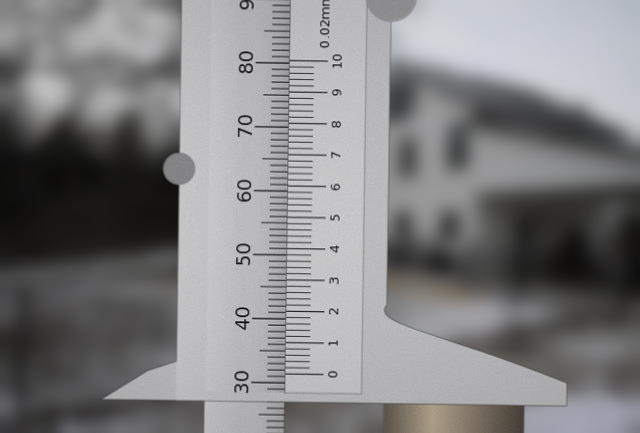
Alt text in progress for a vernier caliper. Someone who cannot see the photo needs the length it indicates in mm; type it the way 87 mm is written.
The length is 31.4 mm
